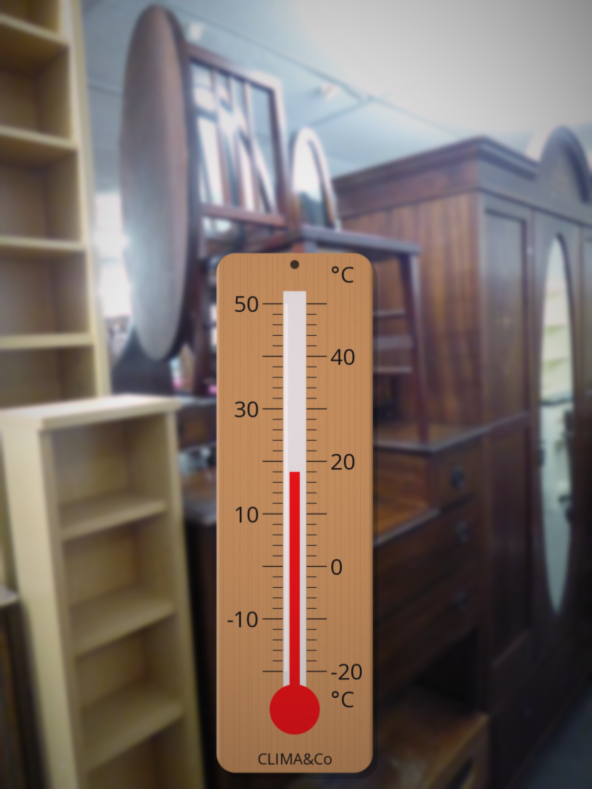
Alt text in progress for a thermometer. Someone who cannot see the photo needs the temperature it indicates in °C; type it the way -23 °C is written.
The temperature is 18 °C
